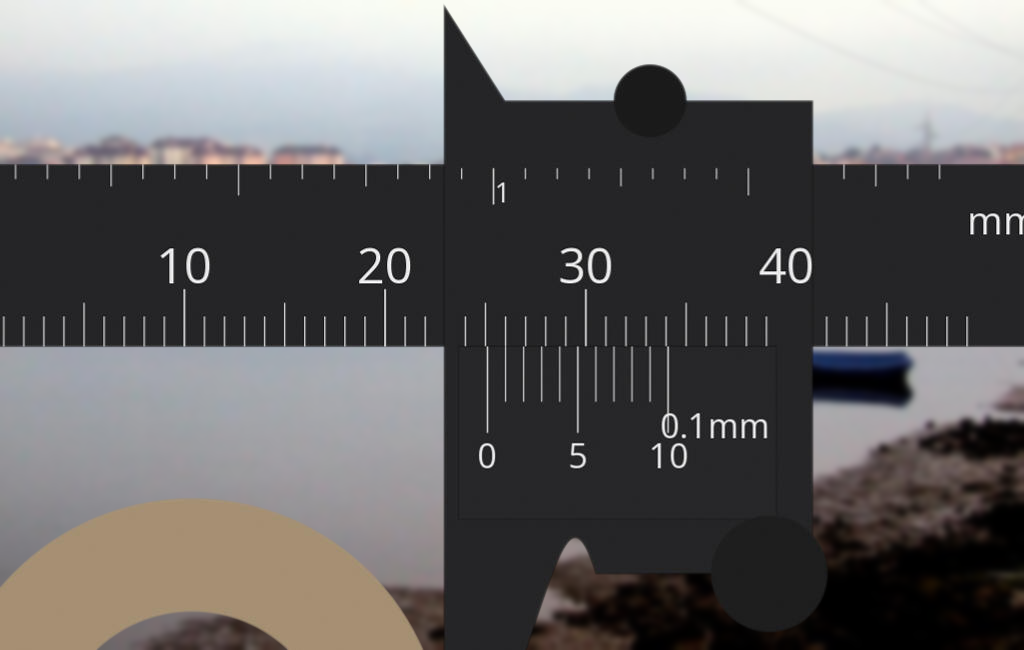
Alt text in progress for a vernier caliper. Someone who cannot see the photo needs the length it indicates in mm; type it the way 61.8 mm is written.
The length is 25.1 mm
